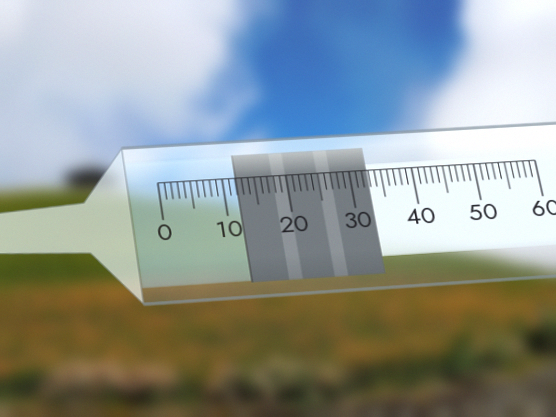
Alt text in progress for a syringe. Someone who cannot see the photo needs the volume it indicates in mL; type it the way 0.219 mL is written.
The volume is 12 mL
